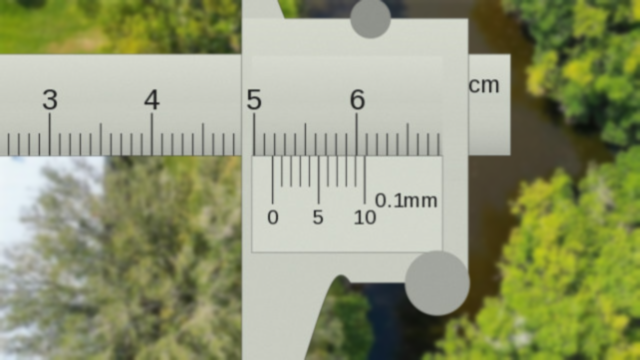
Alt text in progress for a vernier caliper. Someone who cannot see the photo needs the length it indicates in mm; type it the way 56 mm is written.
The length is 51.8 mm
